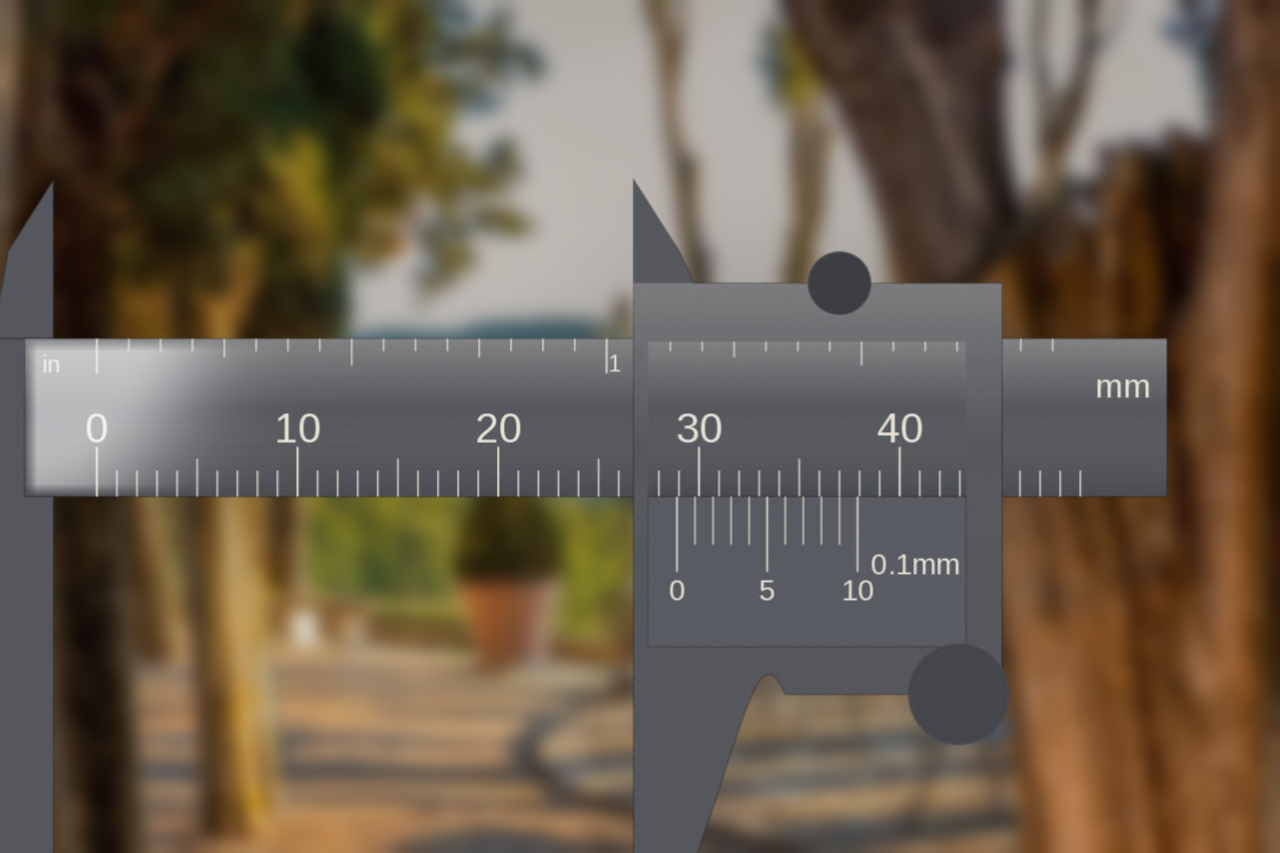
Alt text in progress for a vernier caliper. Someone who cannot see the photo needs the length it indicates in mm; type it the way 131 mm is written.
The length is 28.9 mm
